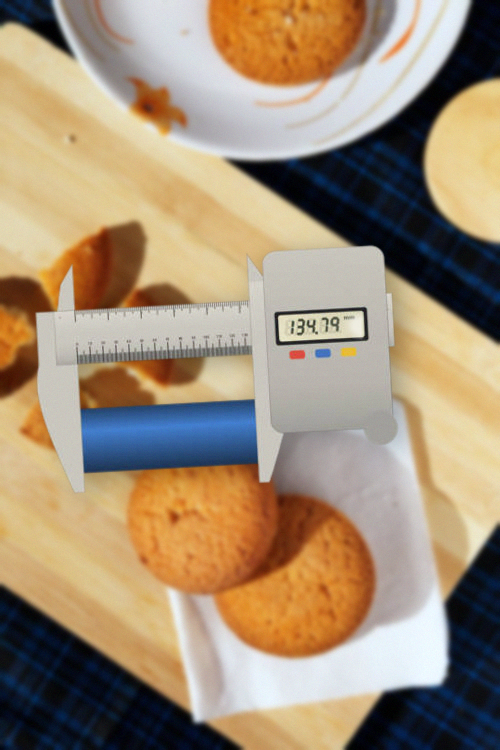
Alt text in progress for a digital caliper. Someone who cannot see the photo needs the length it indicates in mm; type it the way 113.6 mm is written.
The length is 134.79 mm
